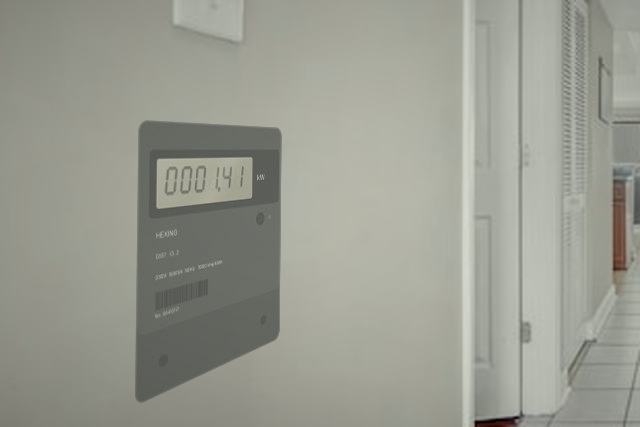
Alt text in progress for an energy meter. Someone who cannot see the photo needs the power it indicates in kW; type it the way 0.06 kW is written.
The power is 1.41 kW
